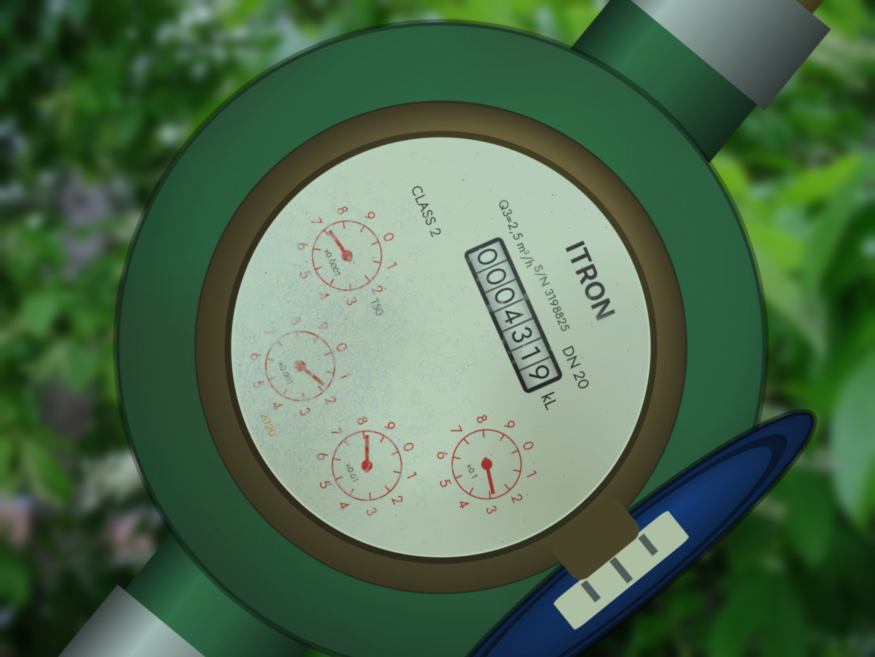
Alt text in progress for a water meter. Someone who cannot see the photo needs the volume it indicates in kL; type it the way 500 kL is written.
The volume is 4319.2817 kL
